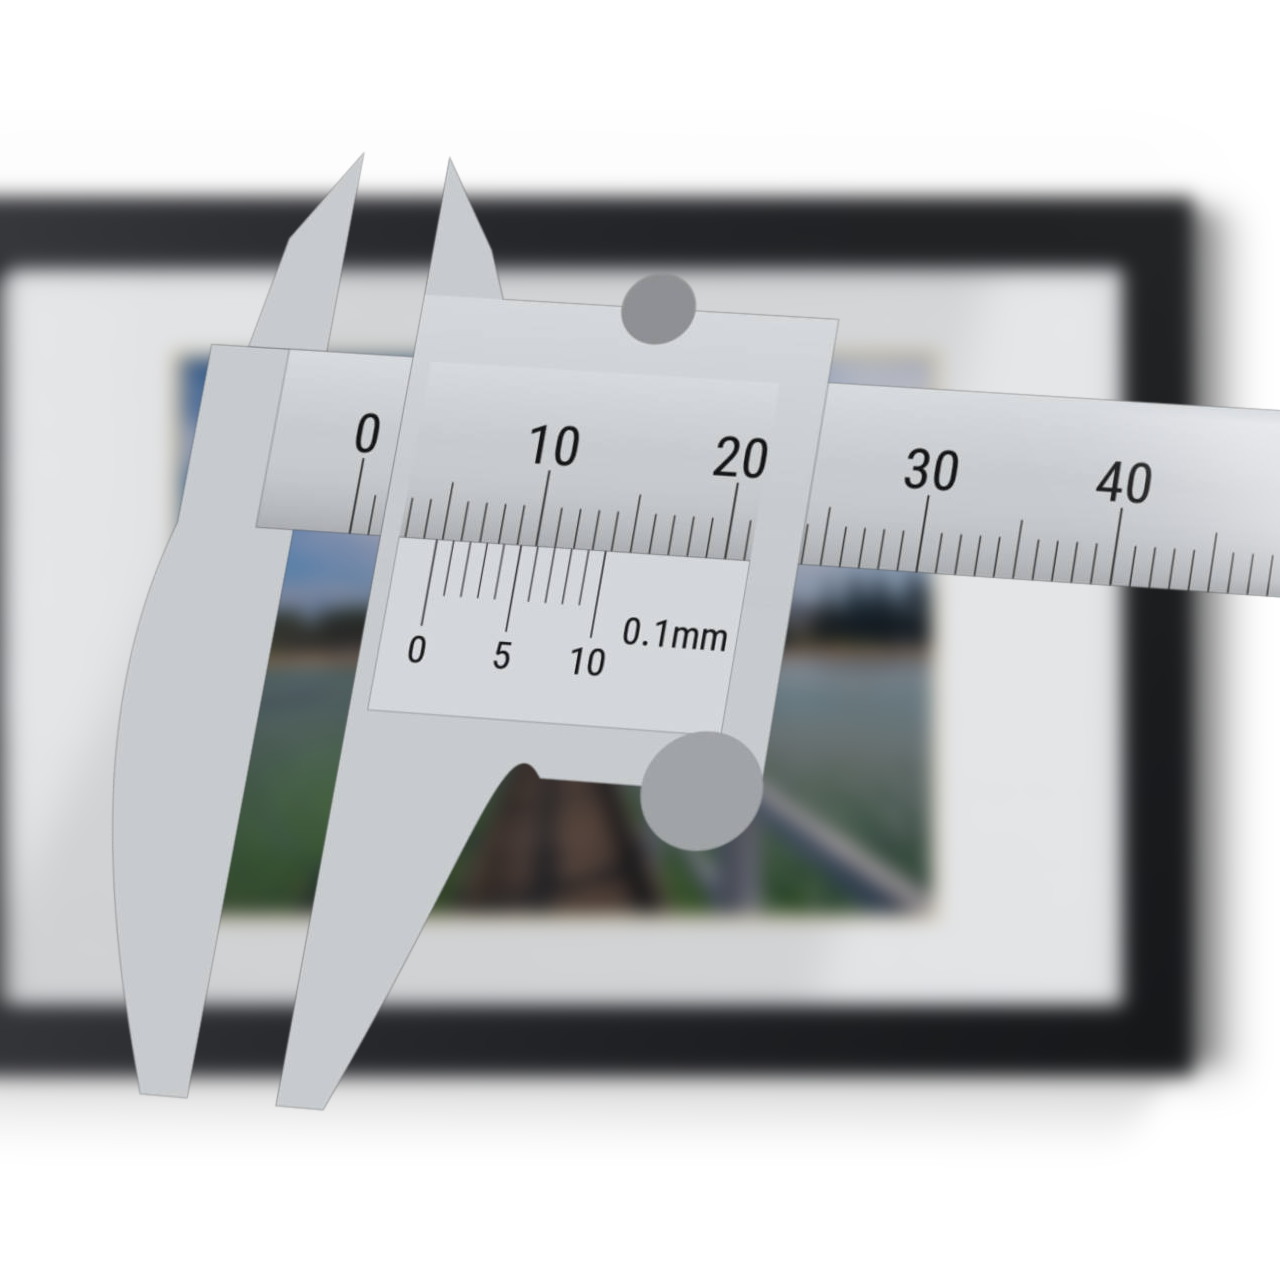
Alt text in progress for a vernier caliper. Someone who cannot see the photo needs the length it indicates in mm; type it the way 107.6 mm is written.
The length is 4.7 mm
